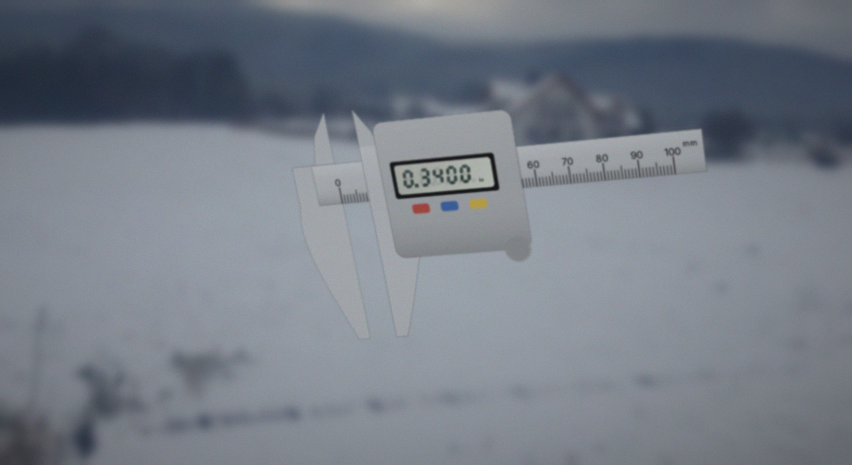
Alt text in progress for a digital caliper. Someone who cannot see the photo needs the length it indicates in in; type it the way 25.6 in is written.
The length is 0.3400 in
